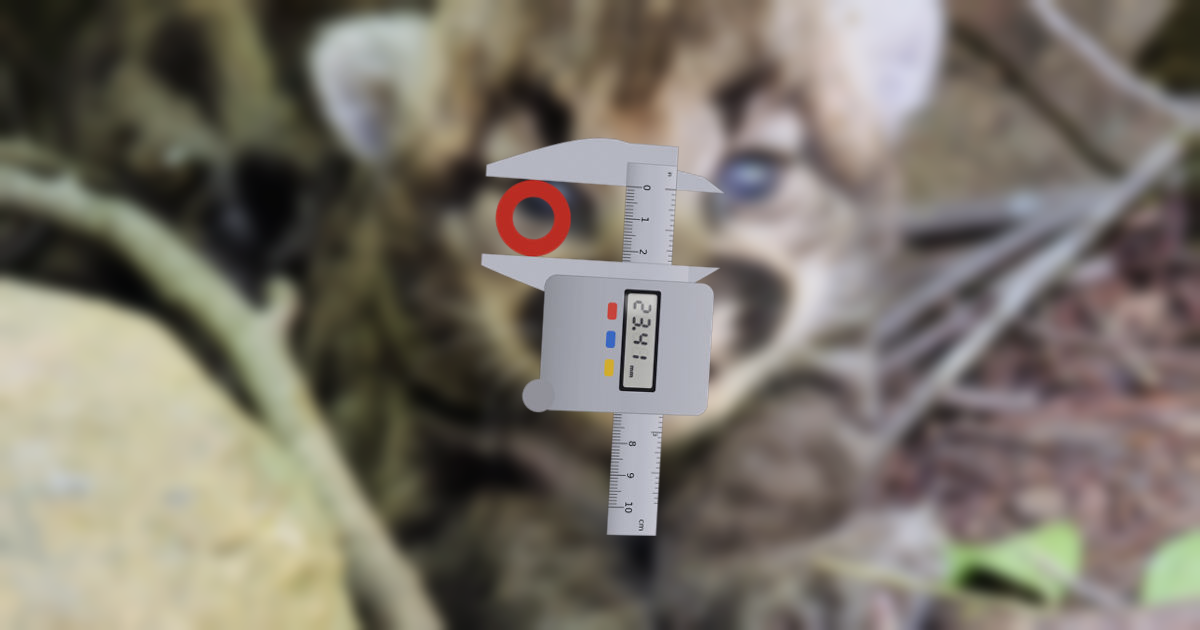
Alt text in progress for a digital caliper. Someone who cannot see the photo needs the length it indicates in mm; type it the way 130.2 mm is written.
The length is 23.41 mm
